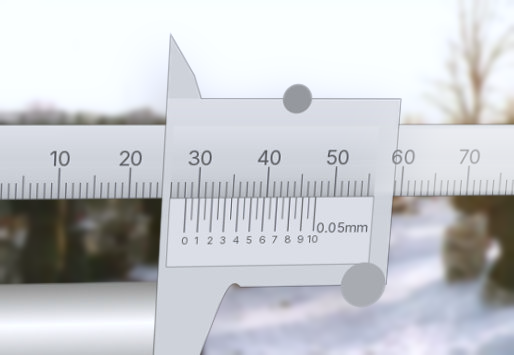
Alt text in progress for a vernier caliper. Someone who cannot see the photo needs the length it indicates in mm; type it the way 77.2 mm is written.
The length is 28.2 mm
